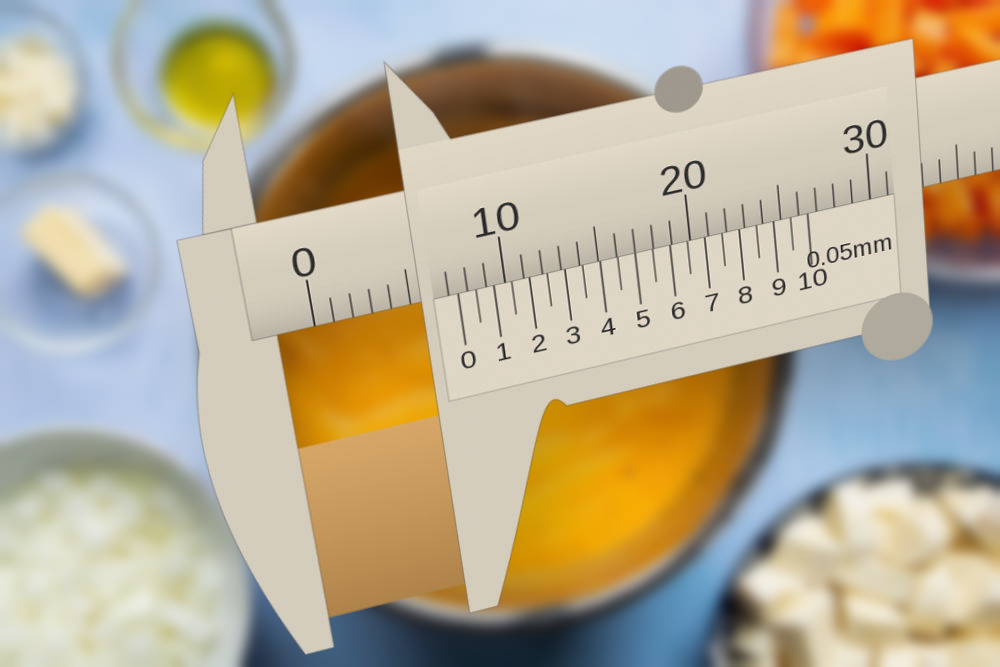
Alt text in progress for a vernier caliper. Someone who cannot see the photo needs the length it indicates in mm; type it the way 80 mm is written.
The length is 7.5 mm
